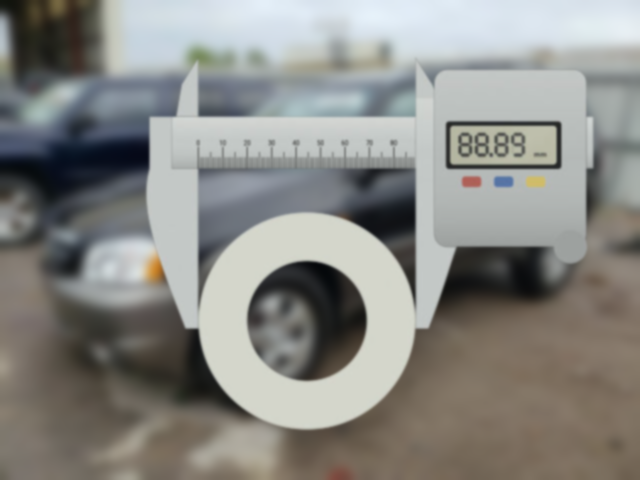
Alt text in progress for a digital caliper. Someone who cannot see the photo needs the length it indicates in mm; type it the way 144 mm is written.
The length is 88.89 mm
